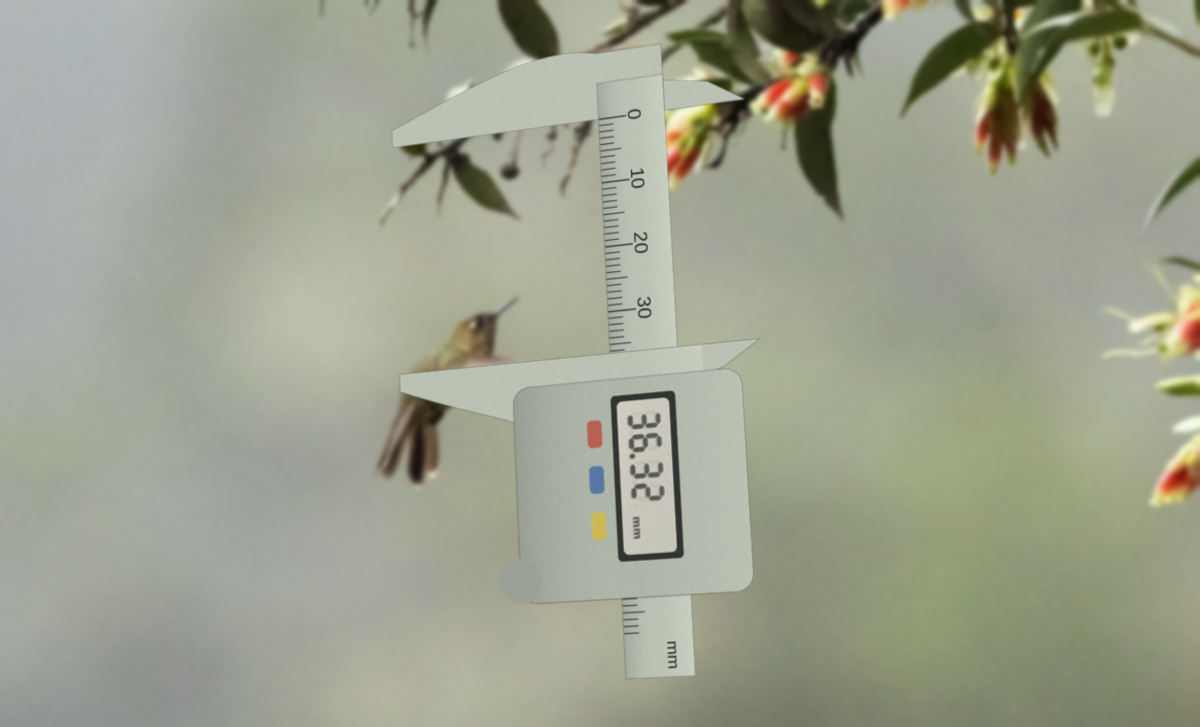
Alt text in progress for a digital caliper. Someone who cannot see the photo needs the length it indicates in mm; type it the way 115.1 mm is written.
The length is 36.32 mm
